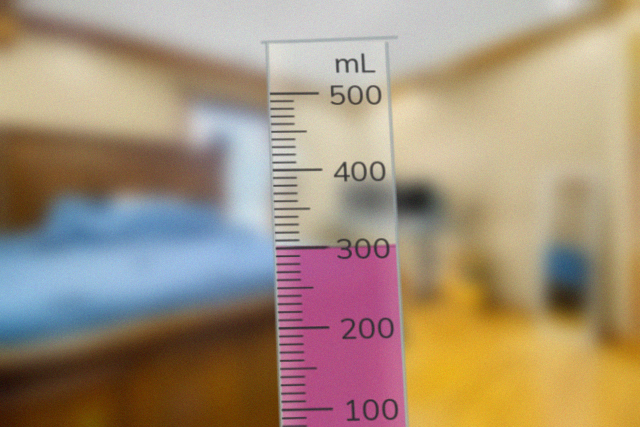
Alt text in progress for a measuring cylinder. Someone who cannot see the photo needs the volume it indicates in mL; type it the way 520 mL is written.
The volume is 300 mL
